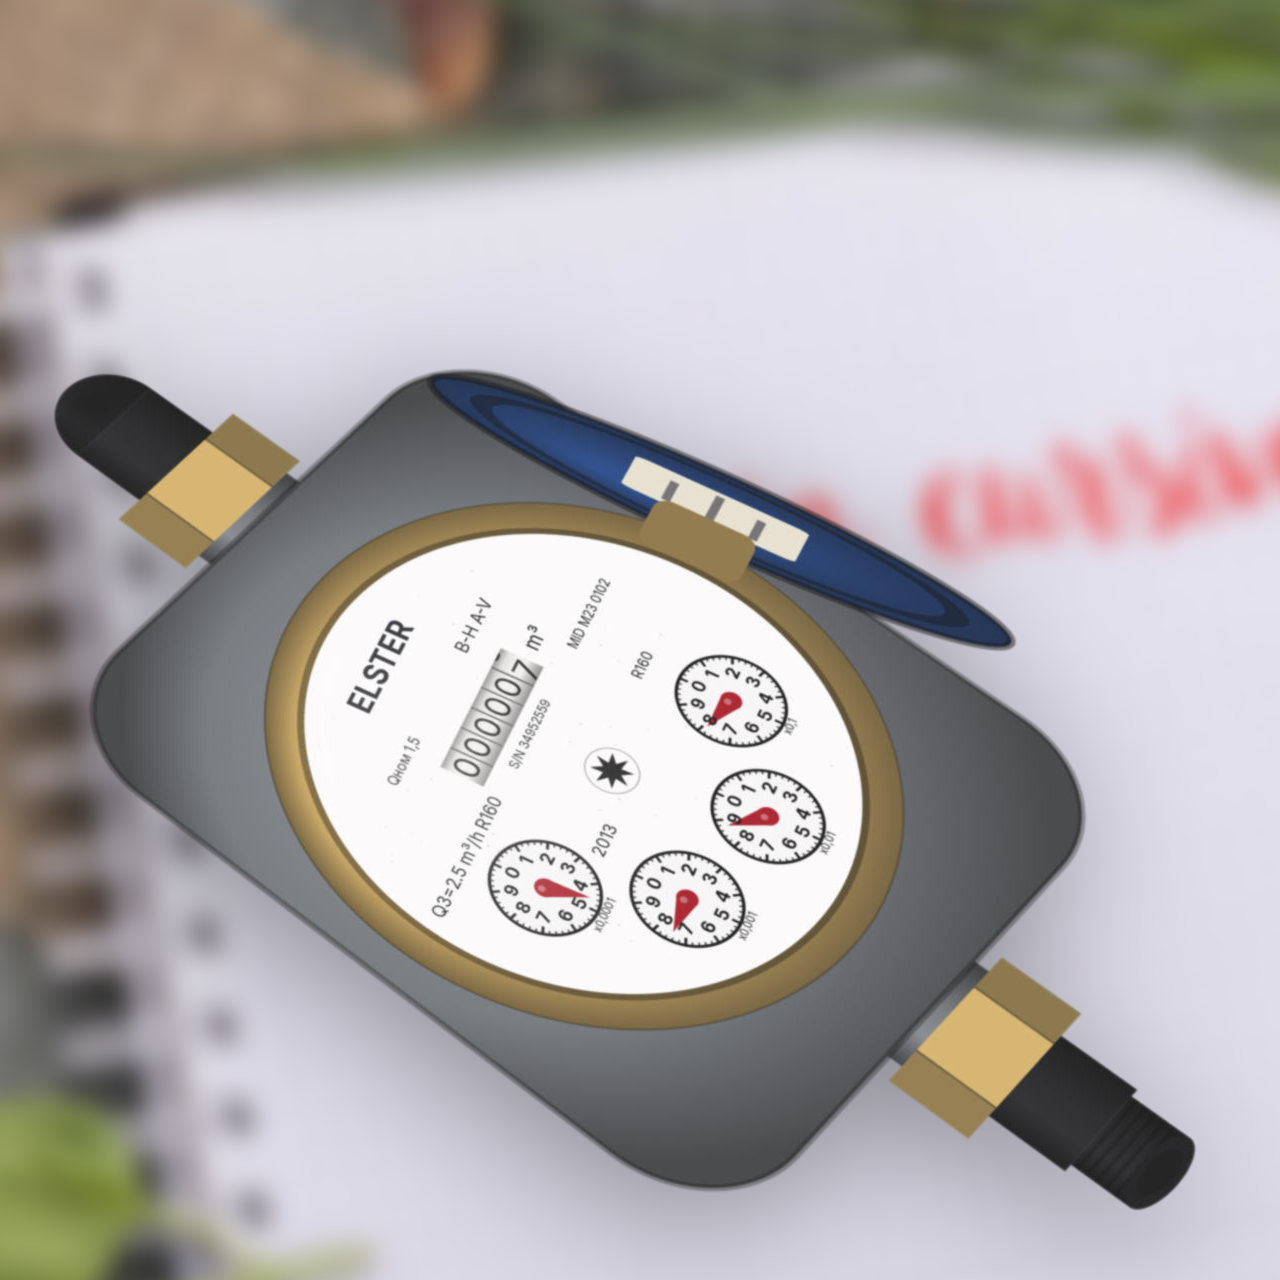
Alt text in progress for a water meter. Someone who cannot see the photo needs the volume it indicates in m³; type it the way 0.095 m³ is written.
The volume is 6.7874 m³
